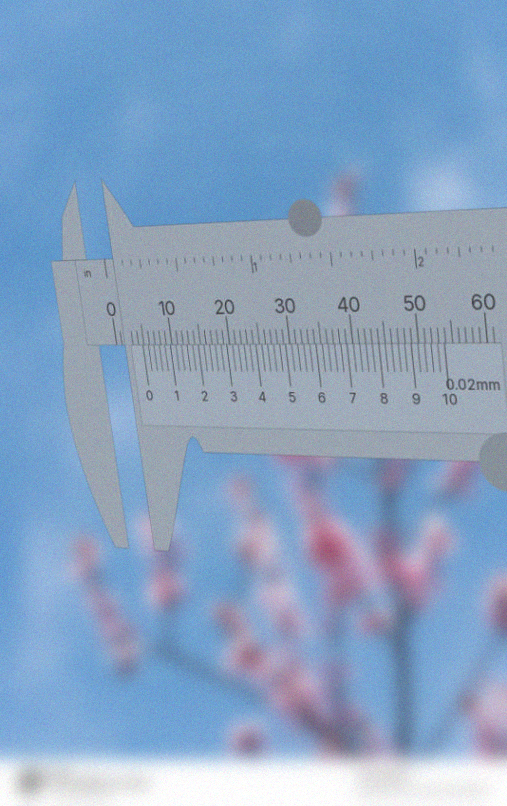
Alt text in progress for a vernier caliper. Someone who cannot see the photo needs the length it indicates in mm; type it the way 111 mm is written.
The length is 4.8 mm
